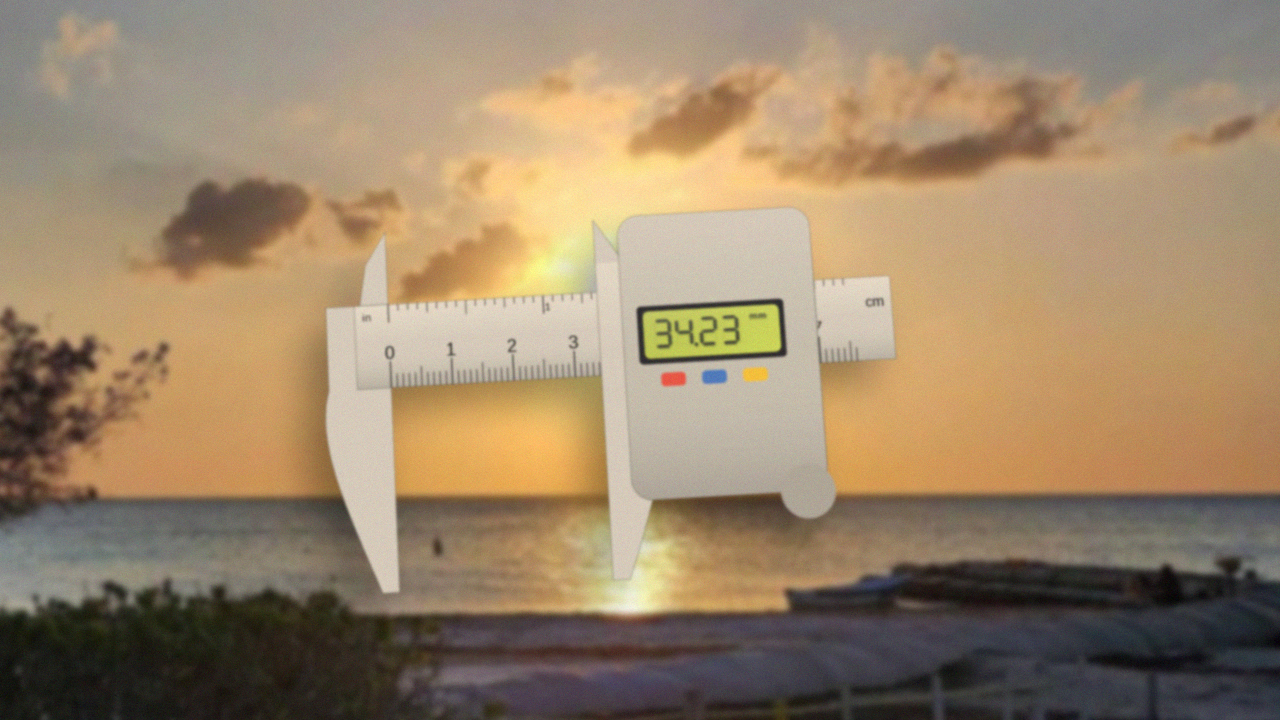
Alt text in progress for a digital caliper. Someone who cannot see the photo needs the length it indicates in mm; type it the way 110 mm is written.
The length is 34.23 mm
